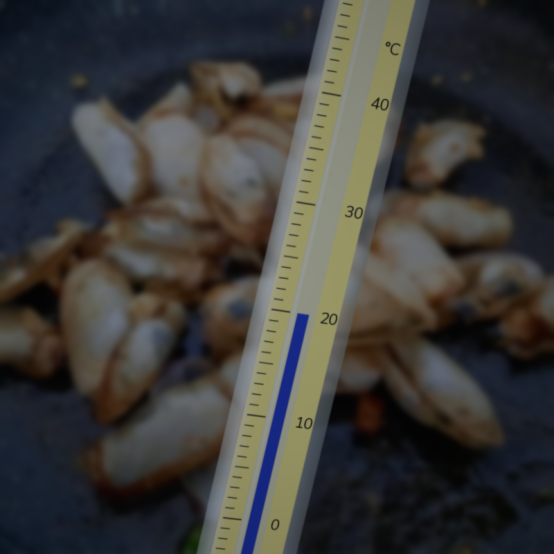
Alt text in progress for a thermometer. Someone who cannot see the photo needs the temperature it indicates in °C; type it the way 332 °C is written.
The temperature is 20 °C
